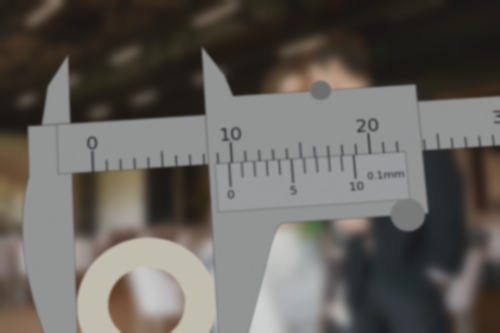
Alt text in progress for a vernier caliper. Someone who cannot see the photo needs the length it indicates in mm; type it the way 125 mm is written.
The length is 9.8 mm
